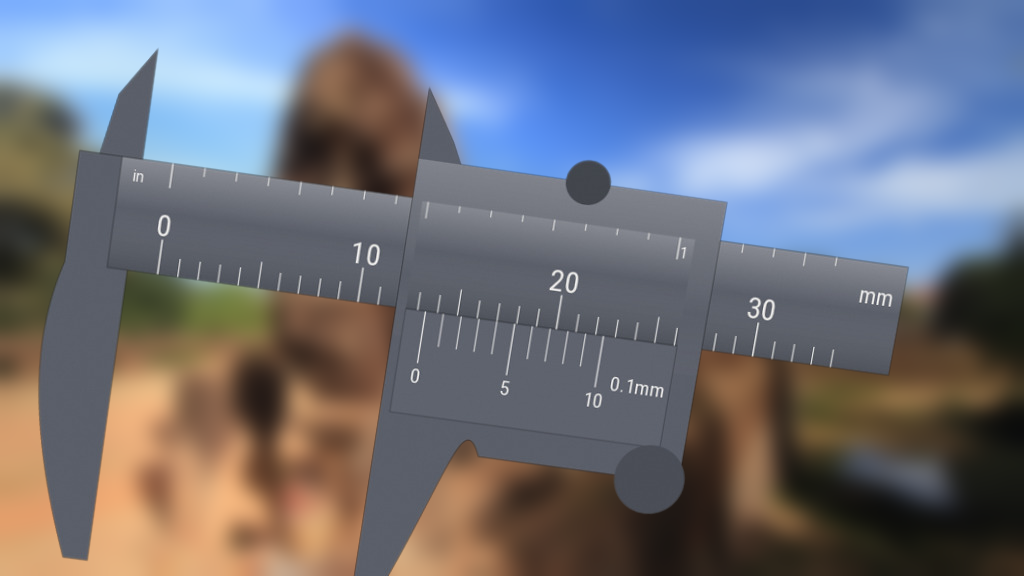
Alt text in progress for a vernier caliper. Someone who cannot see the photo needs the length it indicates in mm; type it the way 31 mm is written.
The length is 13.4 mm
